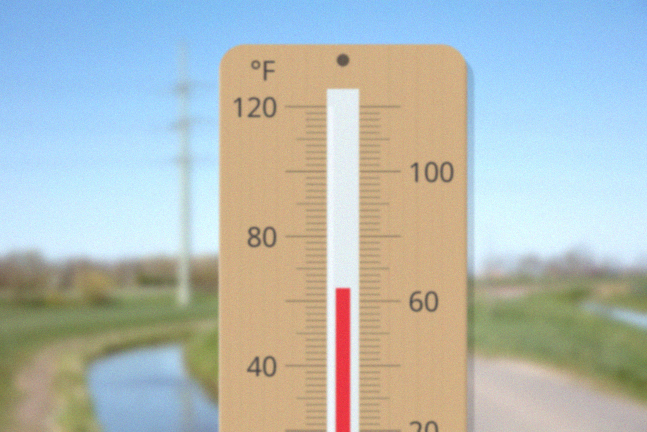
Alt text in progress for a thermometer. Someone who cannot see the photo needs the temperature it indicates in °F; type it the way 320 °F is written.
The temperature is 64 °F
